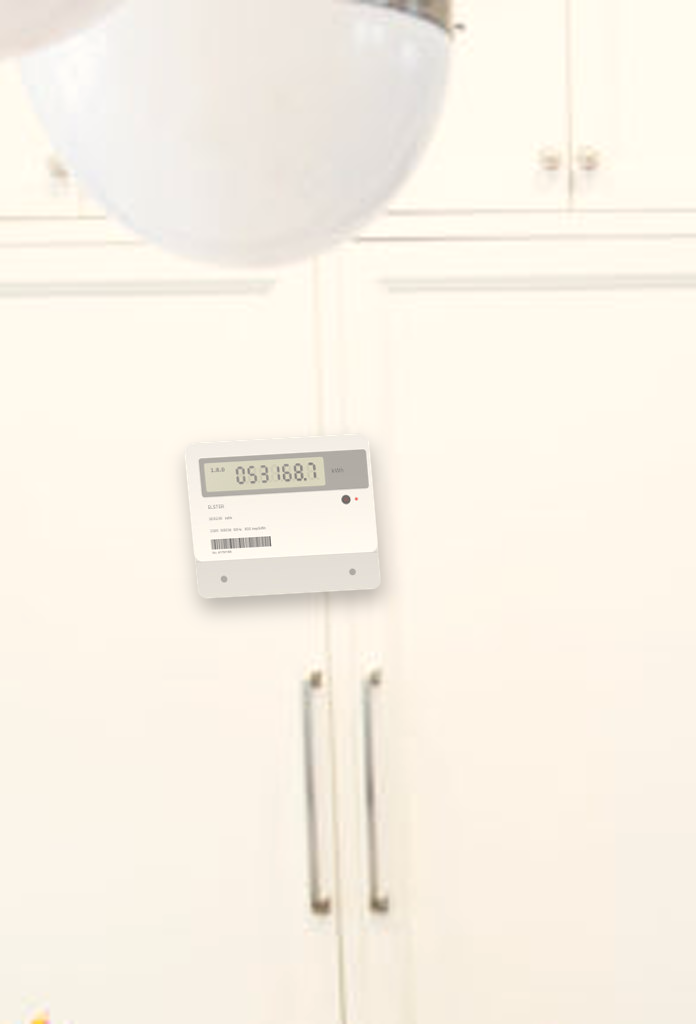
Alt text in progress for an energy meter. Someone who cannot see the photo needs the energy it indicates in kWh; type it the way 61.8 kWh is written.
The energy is 53168.7 kWh
